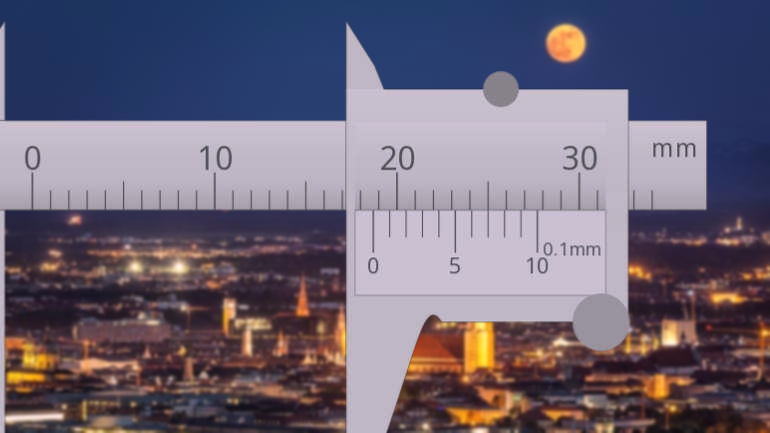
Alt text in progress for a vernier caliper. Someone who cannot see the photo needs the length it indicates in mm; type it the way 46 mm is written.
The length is 18.7 mm
